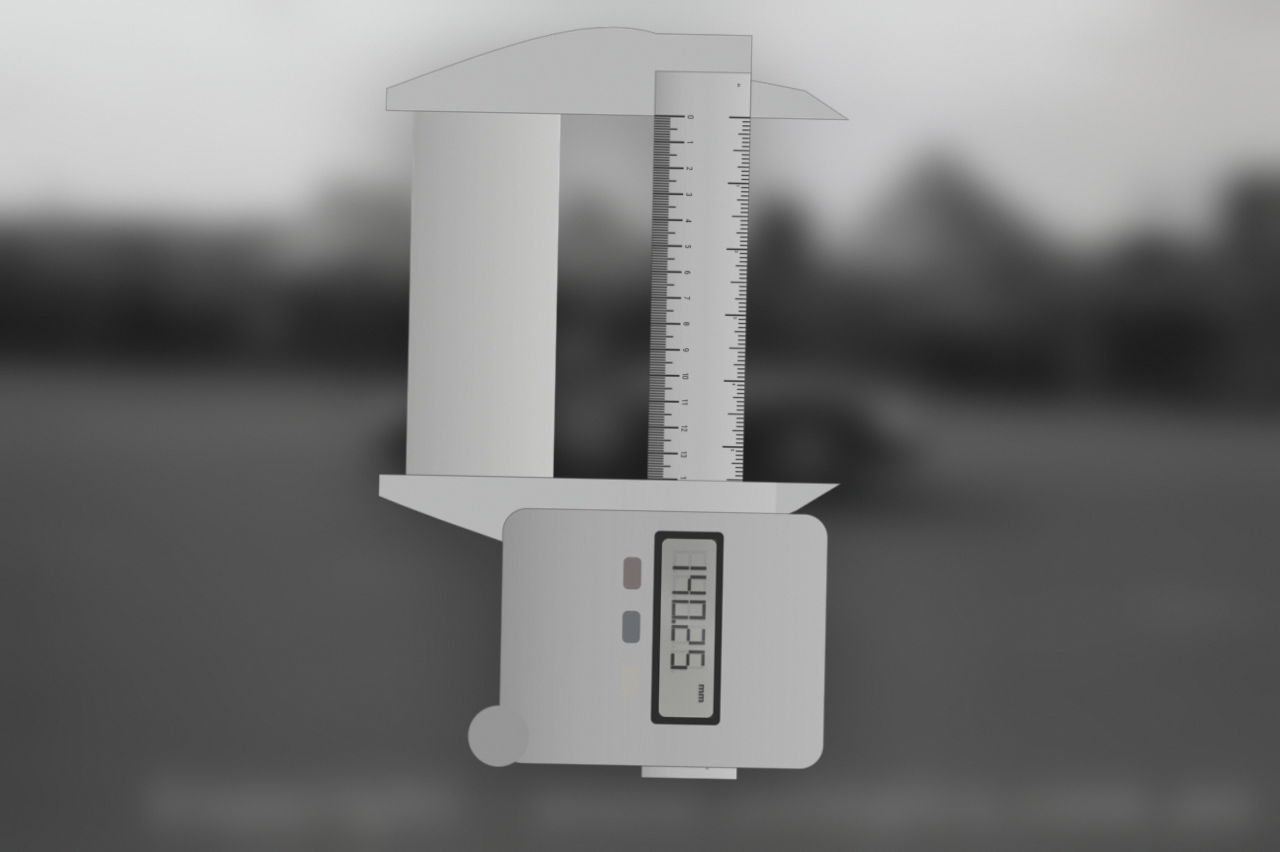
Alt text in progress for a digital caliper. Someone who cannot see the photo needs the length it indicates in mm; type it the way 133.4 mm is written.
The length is 140.25 mm
